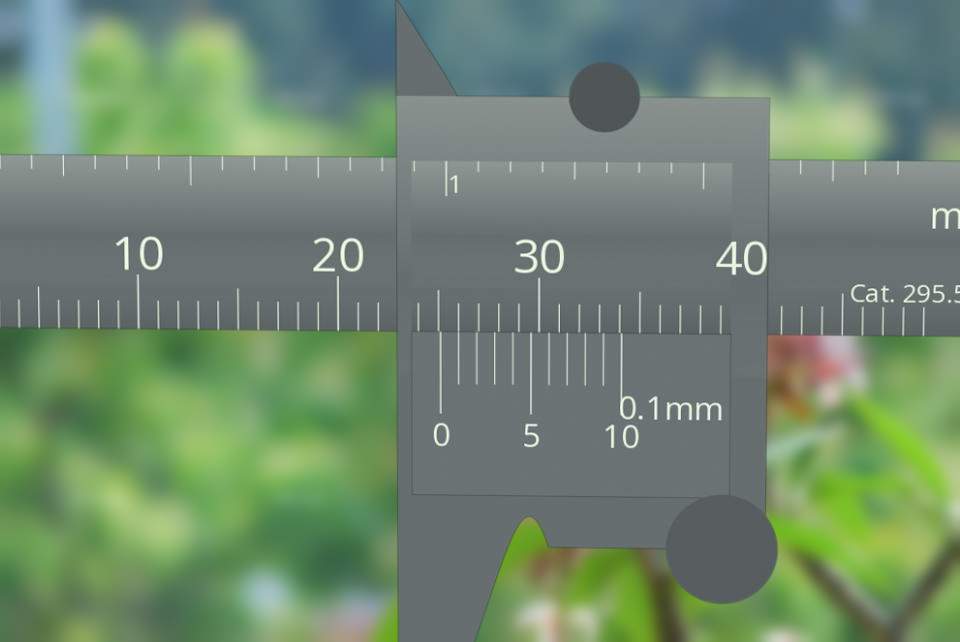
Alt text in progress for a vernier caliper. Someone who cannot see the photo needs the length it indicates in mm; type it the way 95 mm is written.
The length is 25.1 mm
